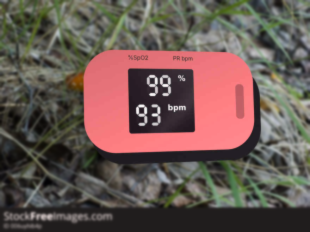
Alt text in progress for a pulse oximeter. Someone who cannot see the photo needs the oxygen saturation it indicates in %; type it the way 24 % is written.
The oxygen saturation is 99 %
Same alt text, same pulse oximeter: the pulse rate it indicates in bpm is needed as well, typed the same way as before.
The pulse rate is 93 bpm
